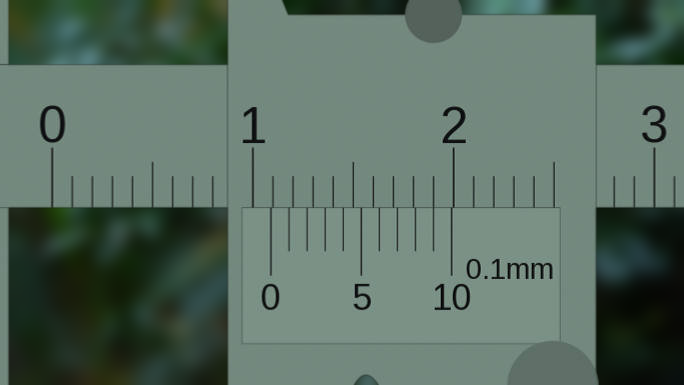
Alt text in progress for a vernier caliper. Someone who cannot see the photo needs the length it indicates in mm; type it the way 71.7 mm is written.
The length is 10.9 mm
